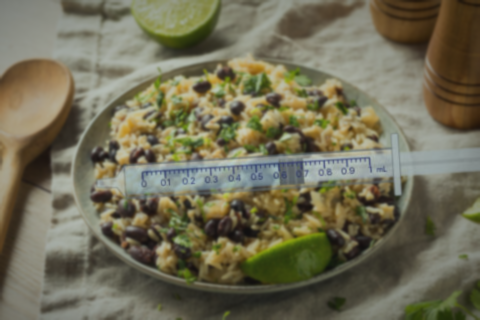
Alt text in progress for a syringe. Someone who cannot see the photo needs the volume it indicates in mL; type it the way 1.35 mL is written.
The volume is 0.6 mL
